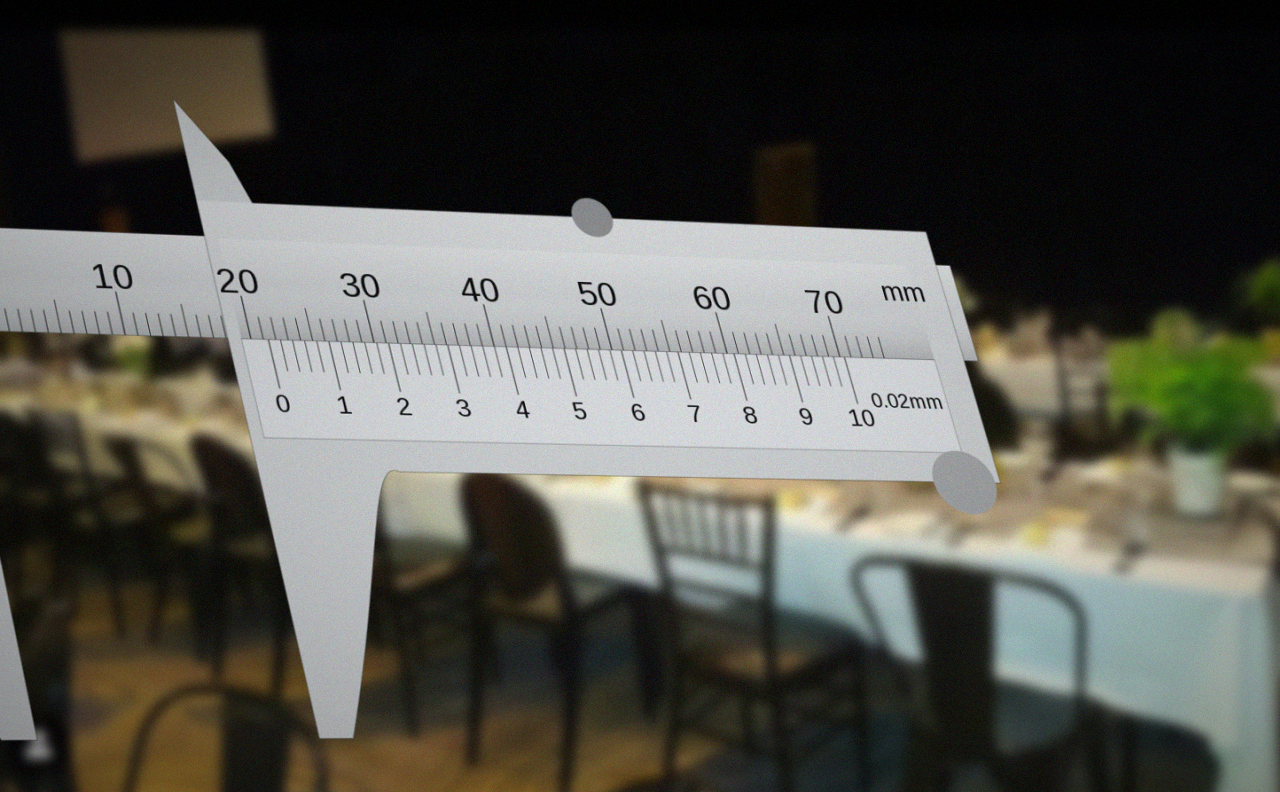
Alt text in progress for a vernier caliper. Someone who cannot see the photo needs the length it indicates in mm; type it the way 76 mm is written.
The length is 21.4 mm
